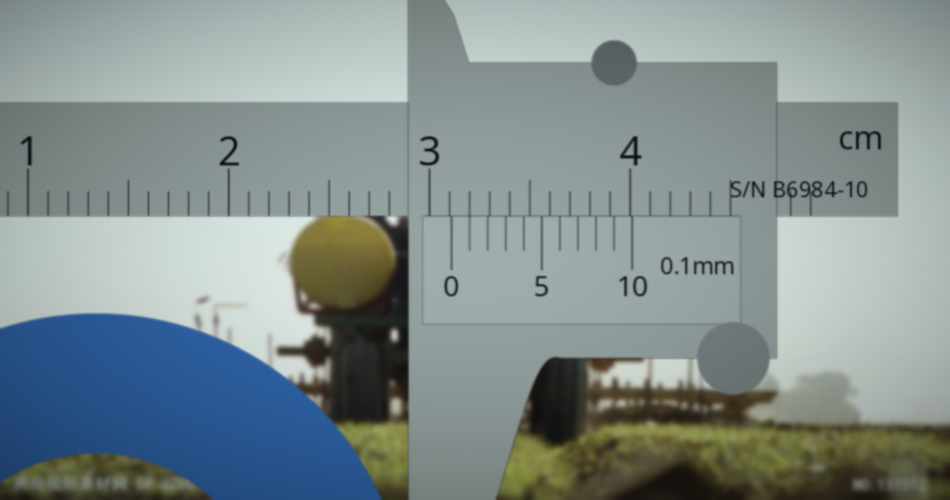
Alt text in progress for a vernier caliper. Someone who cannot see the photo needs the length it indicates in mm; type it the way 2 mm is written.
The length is 31.1 mm
